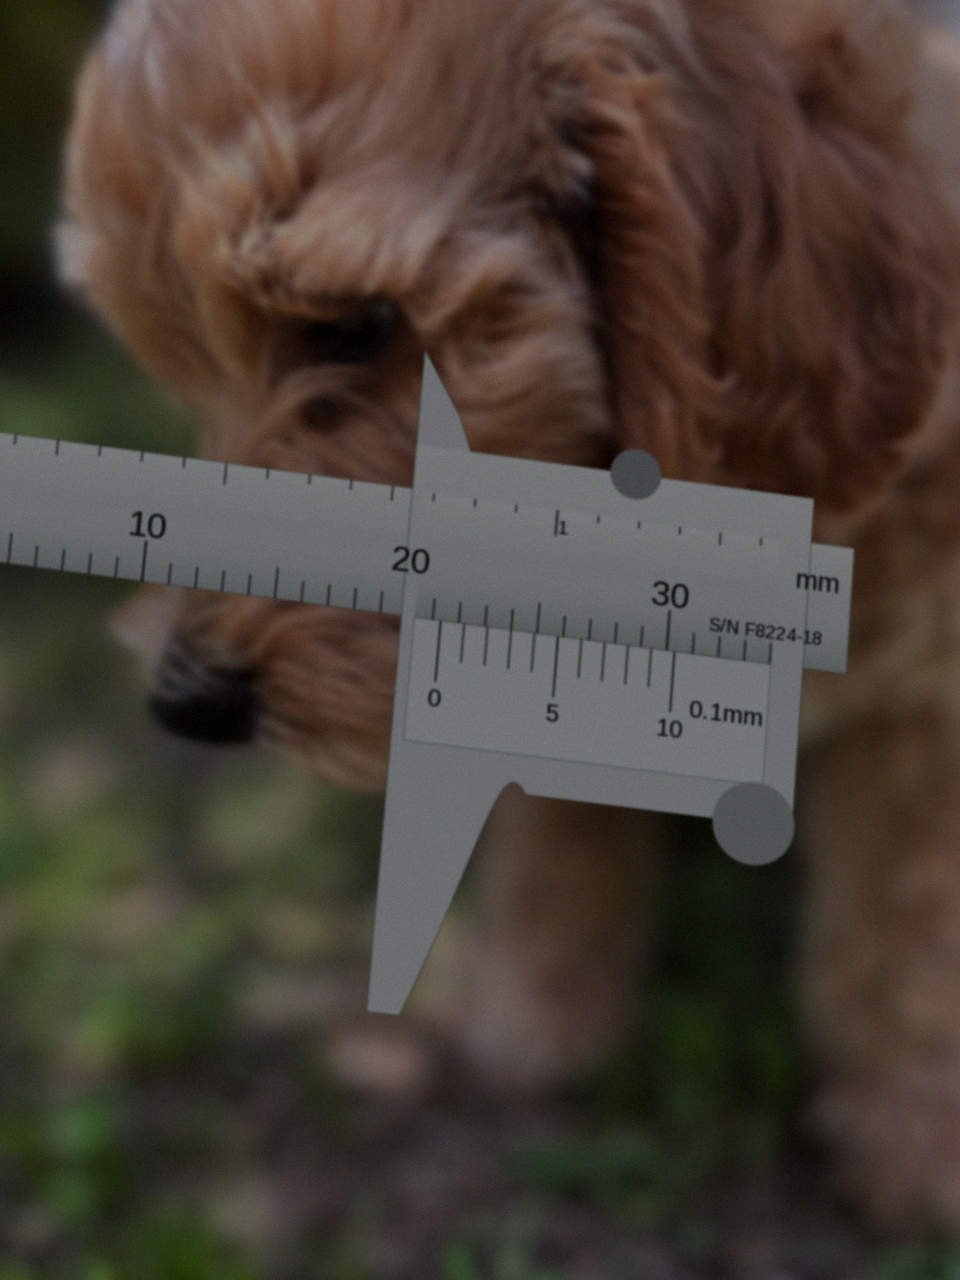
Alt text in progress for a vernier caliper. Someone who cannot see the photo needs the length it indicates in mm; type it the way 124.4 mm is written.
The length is 21.3 mm
